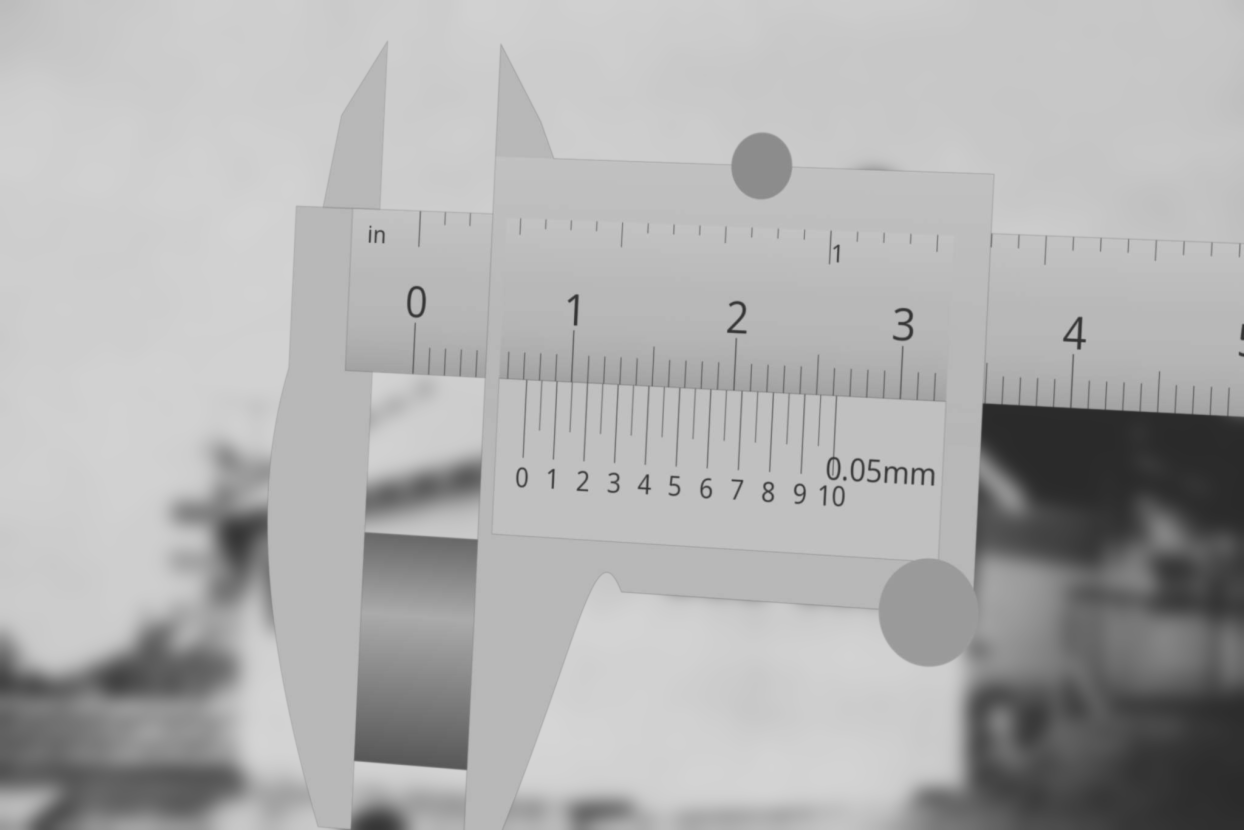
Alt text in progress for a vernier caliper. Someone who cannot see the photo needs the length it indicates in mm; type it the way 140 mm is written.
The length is 7.2 mm
